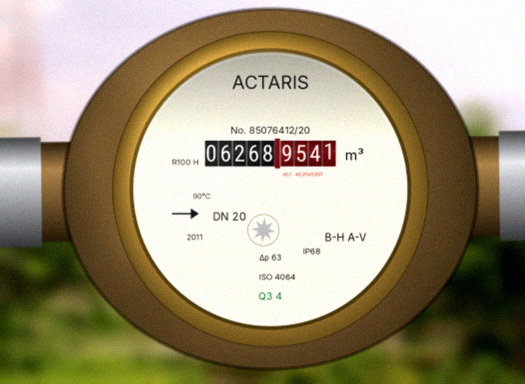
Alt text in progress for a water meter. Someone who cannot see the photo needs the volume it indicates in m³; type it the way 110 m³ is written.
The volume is 6268.9541 m³
